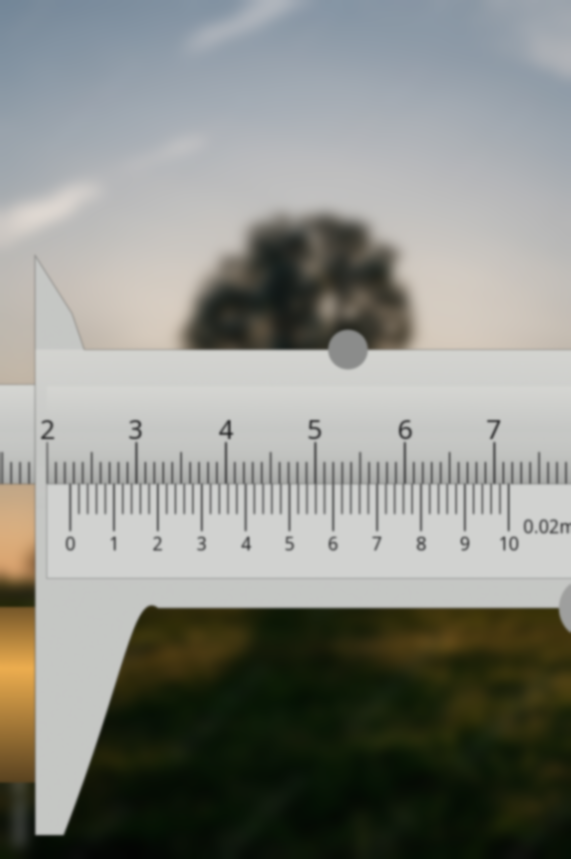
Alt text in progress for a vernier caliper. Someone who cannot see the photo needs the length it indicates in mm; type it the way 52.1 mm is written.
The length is 22.6 mm
